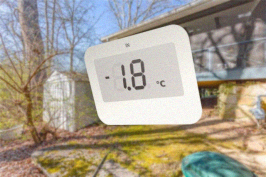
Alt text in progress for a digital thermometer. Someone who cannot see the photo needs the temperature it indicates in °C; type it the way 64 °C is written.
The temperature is -1.8 °C
